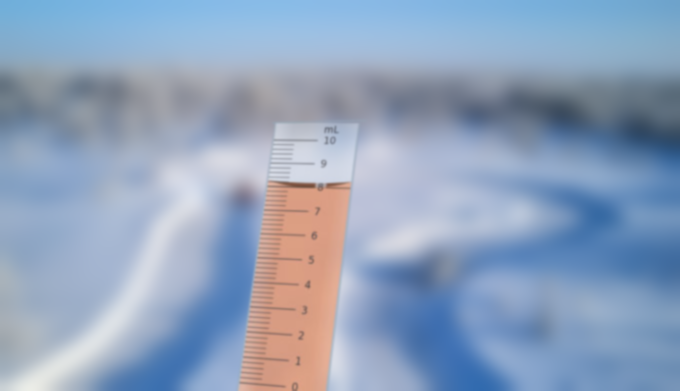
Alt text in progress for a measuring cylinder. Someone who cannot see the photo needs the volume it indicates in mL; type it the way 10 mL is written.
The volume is 8 mL
